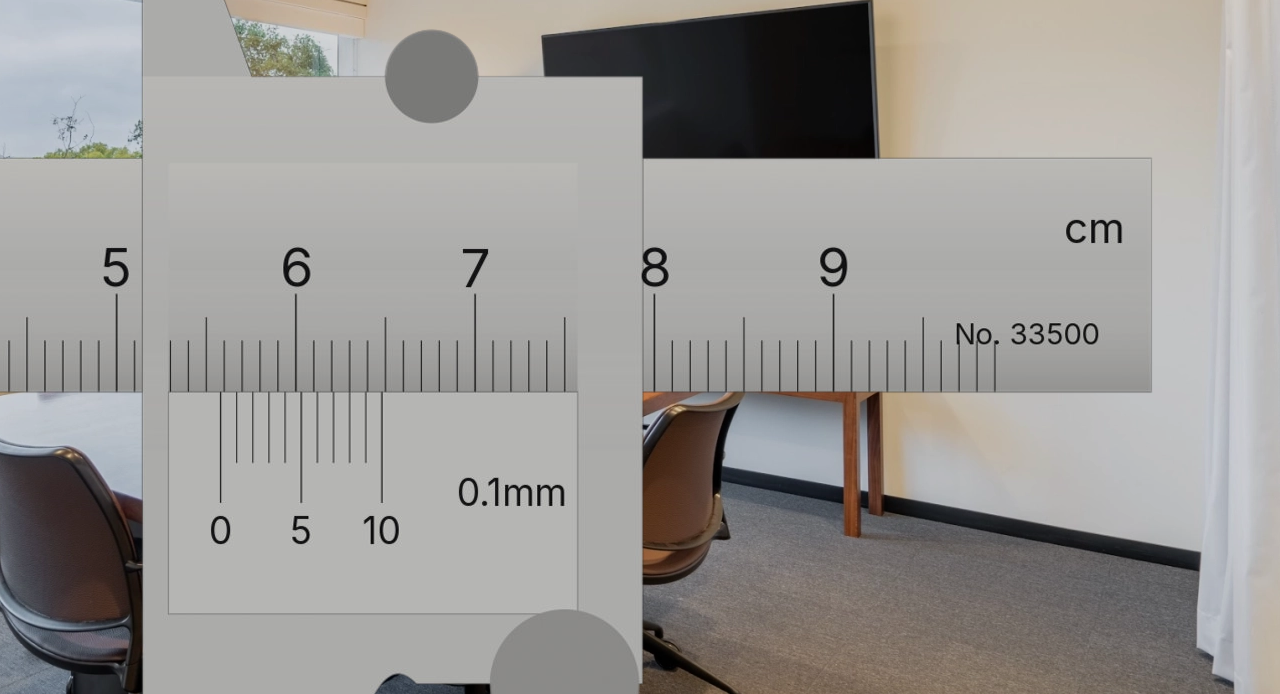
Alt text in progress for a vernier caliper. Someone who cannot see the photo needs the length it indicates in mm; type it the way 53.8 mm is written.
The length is 55.8 mm
